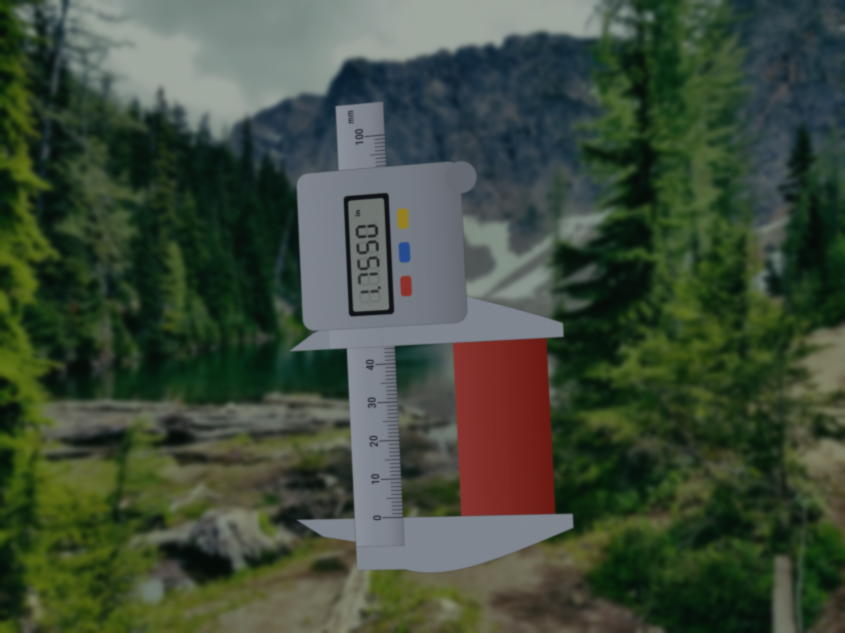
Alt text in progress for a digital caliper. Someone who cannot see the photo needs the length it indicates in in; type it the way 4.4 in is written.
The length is 1.7550 in
